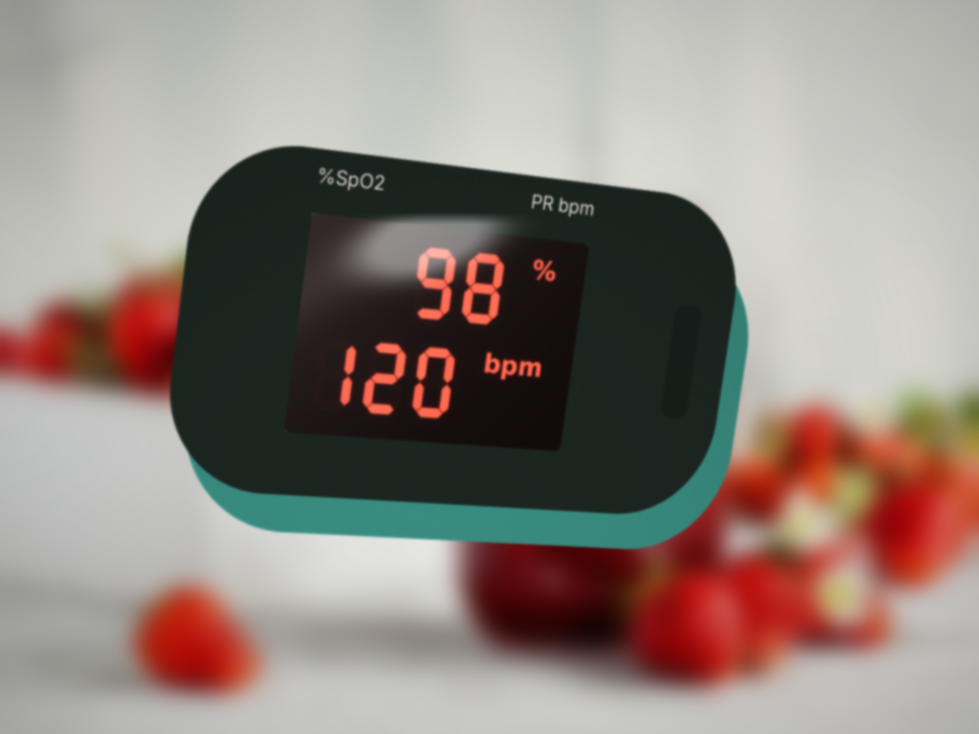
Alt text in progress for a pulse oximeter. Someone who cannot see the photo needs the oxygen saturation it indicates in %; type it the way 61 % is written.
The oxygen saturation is 98 %
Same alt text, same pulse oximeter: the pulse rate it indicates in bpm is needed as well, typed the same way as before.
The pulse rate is 120 bpm
